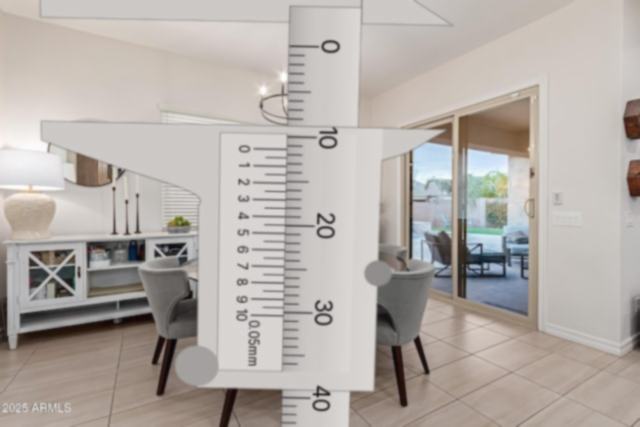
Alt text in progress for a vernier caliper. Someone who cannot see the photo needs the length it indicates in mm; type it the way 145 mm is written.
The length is 11.4 mm
